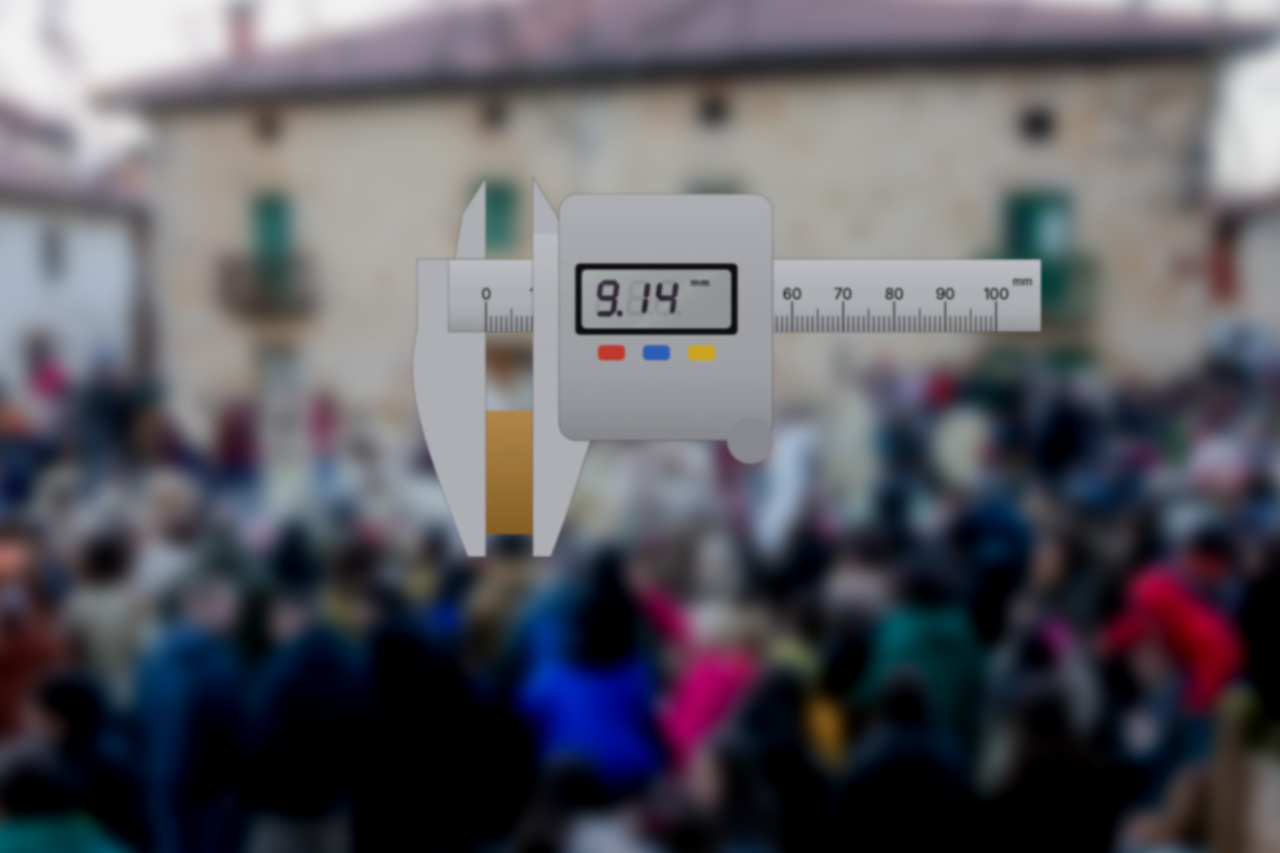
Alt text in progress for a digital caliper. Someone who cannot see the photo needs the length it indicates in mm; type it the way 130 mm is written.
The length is 9.14 mm
